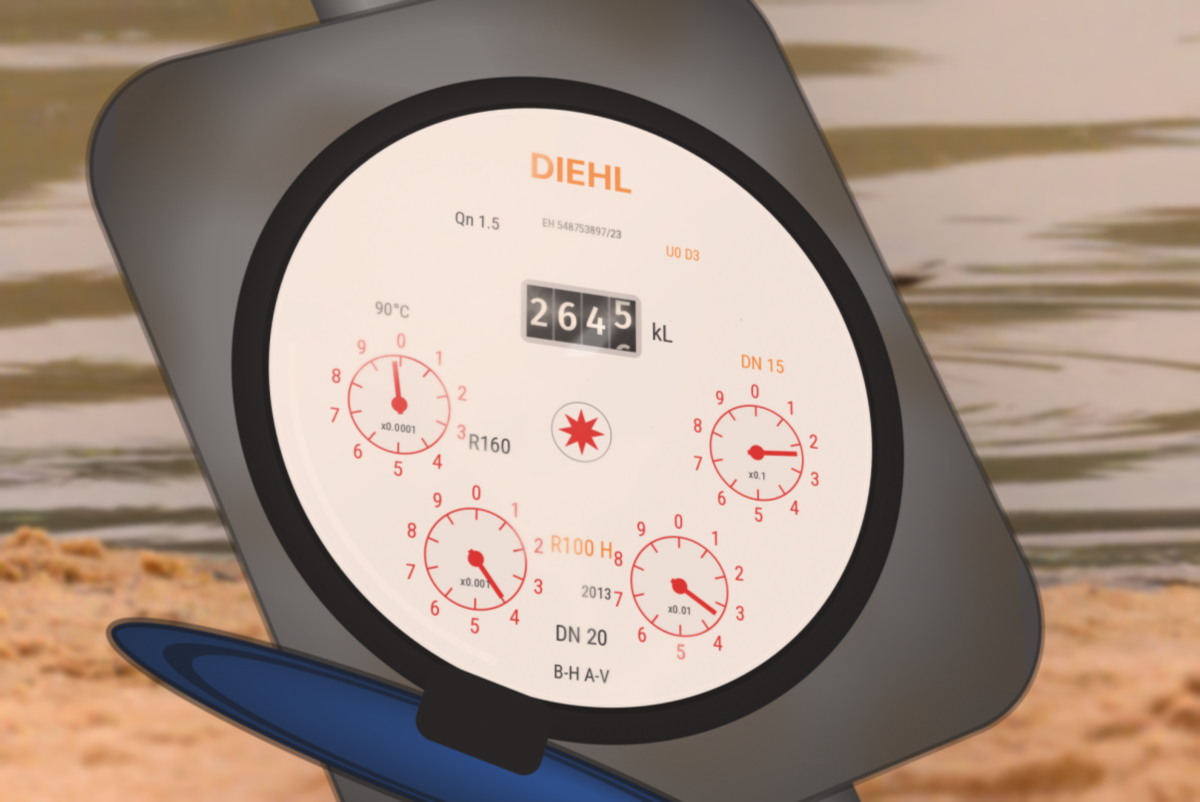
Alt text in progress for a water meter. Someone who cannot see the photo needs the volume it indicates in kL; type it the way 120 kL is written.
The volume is 2645.2339 kL
